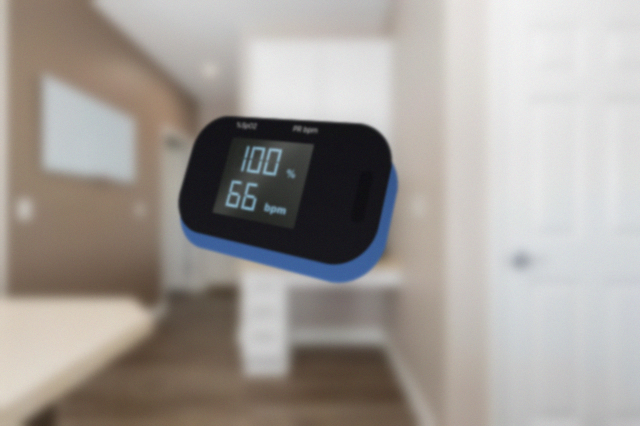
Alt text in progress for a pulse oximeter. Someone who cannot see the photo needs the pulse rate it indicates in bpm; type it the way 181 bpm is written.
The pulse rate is 66 bpm
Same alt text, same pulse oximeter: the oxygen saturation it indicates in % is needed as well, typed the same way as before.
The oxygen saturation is 100 %
